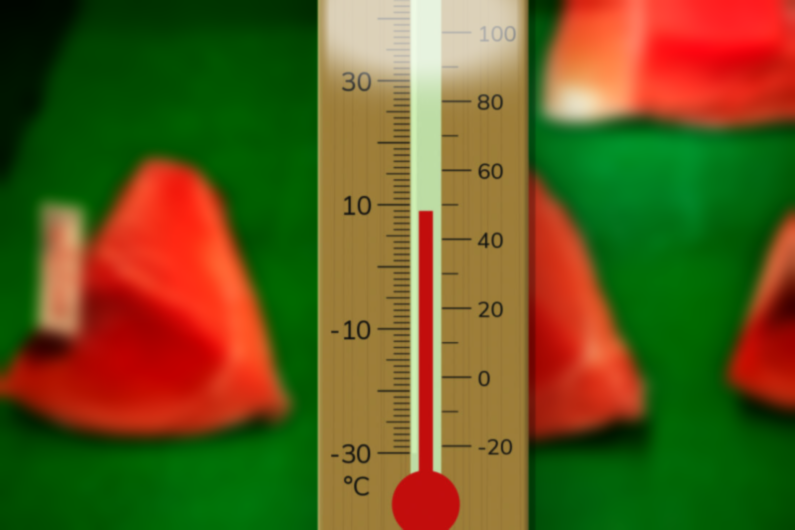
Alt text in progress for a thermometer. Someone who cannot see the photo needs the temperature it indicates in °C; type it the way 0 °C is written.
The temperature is 9 °C
